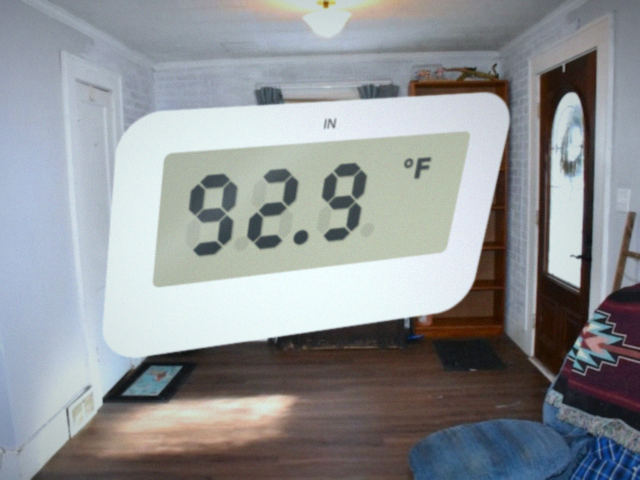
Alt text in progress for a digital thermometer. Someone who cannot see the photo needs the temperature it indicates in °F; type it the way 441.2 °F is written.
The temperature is 92.9 °F
